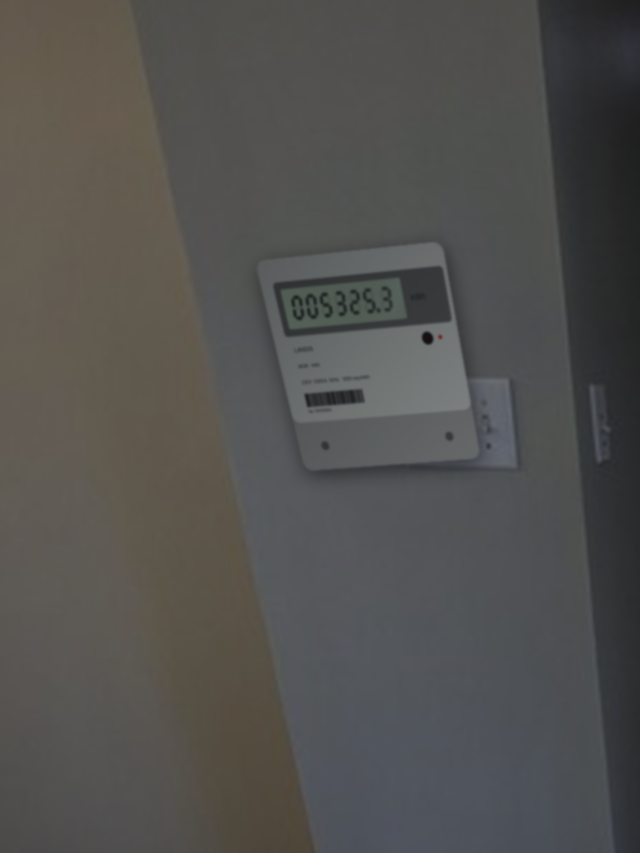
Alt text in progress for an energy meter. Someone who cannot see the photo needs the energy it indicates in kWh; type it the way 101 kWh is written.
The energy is 5325.3 kWh
